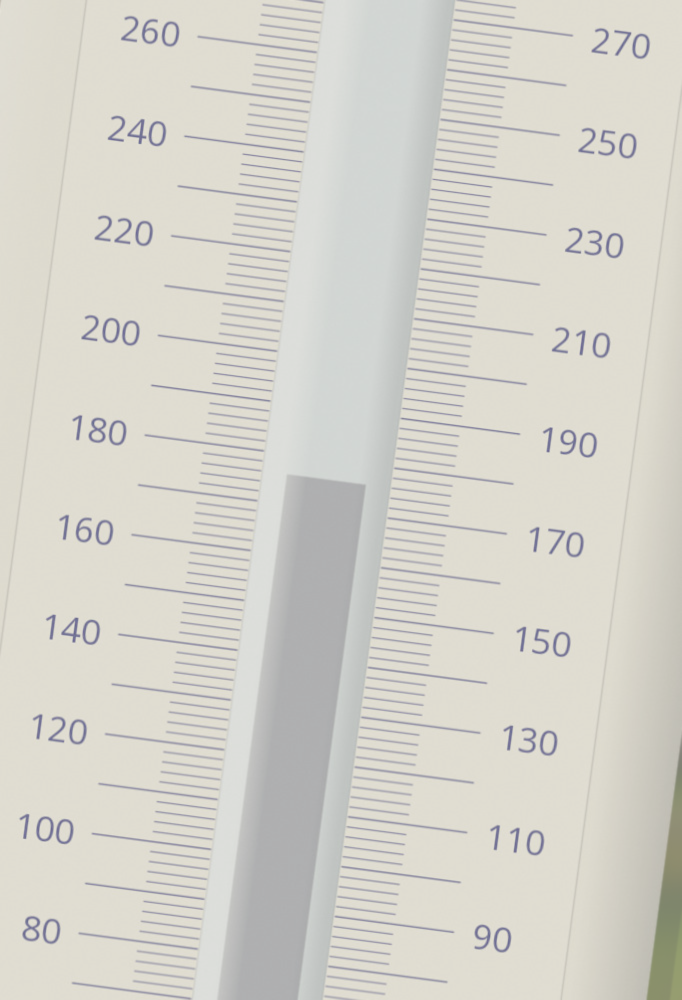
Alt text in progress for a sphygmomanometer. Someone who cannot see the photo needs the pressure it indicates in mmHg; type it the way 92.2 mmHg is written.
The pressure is 176 mmHg
